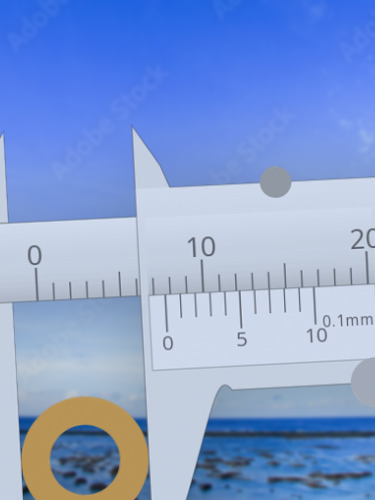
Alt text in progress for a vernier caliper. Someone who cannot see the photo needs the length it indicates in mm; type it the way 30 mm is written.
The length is 7.7 mm
